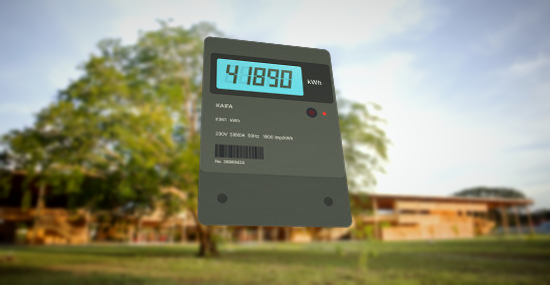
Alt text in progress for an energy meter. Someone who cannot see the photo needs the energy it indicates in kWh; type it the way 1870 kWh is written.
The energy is 41890 kWh
